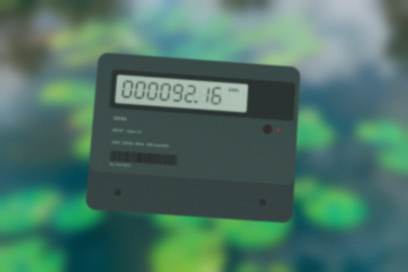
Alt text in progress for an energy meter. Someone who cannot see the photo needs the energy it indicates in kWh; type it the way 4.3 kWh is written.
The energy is 92.16 kWh
